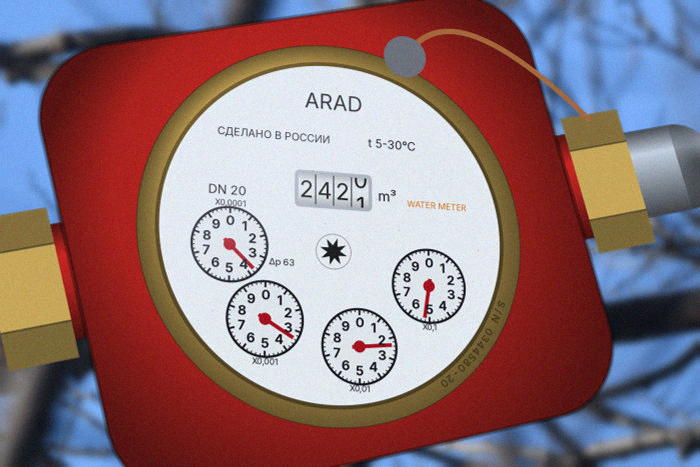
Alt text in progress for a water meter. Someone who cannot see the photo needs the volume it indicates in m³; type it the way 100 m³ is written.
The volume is 2420.5233 m³
